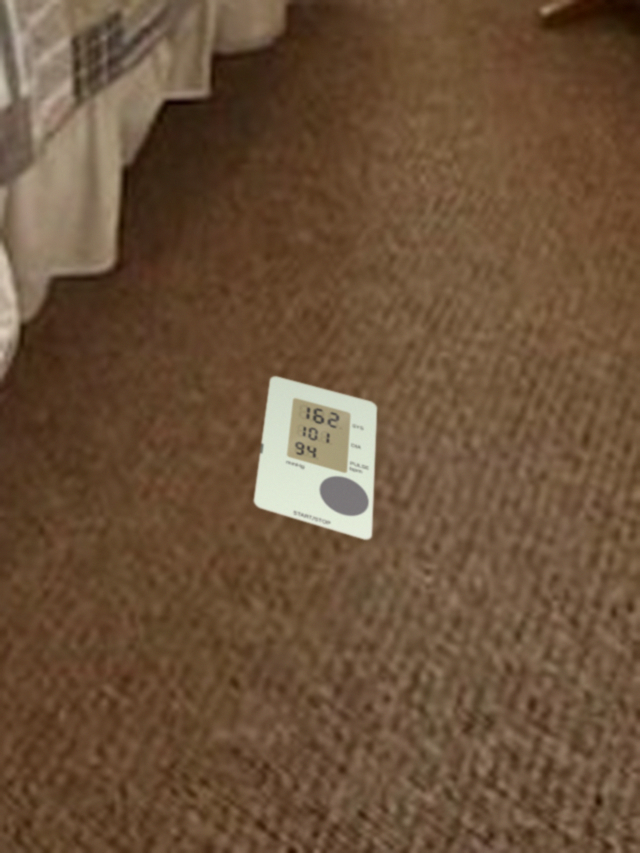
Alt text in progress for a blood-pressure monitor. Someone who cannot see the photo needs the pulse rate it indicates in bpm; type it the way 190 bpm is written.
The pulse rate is 94 bpm
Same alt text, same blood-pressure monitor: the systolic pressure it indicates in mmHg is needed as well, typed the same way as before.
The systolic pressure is 162 mmHg
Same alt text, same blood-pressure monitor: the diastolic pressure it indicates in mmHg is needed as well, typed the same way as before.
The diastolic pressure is 101 mmHg
